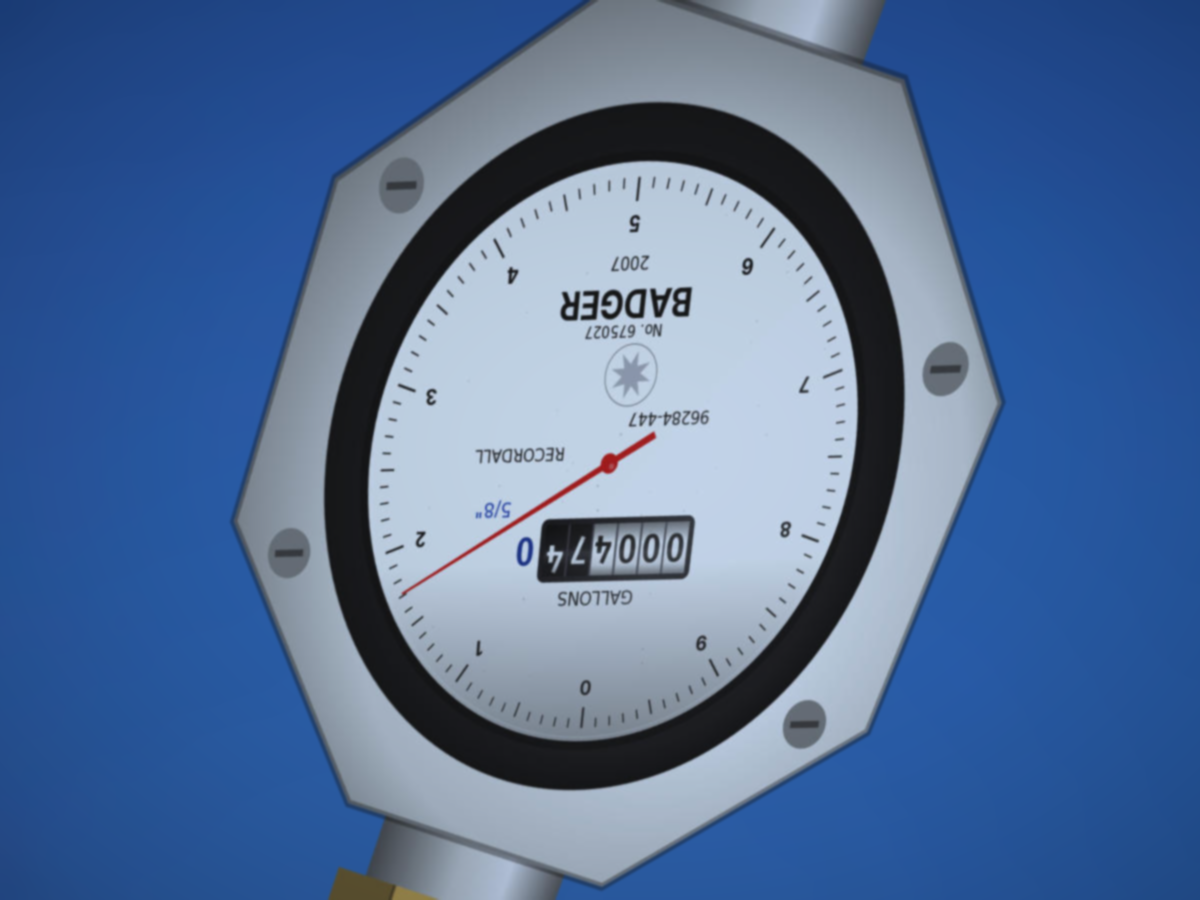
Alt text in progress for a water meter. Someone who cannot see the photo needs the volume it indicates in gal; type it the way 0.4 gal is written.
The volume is 4741.7 gal
